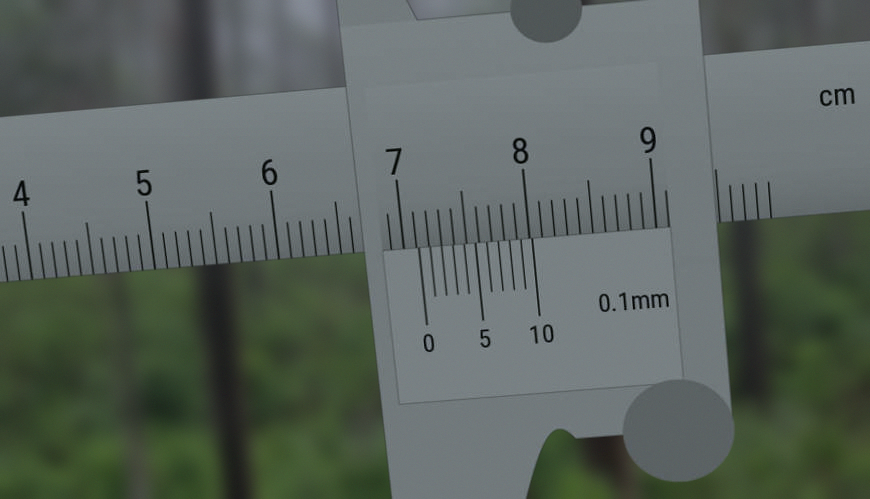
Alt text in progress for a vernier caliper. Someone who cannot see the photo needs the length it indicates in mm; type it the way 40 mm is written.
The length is 71.2 mm
